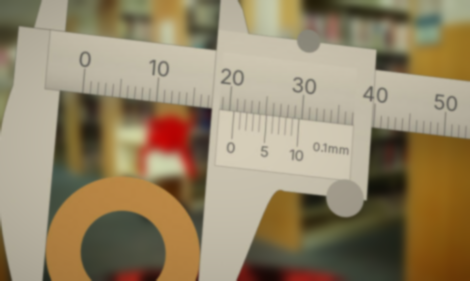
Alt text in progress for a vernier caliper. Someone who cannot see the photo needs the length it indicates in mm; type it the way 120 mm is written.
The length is 20.6 mm
